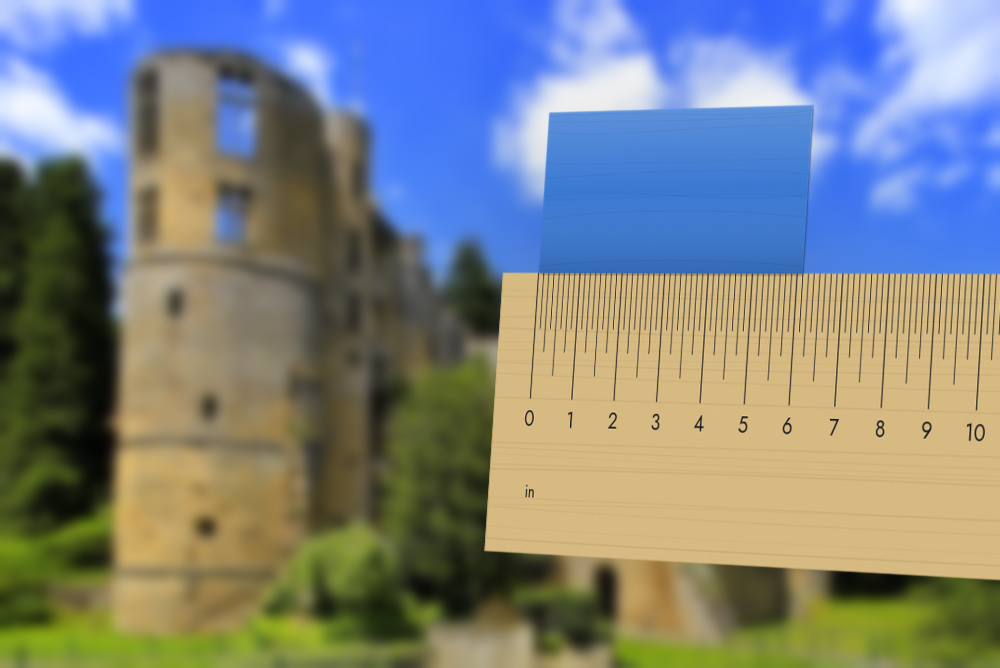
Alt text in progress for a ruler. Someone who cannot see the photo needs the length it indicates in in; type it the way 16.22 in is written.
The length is 6.125 in
